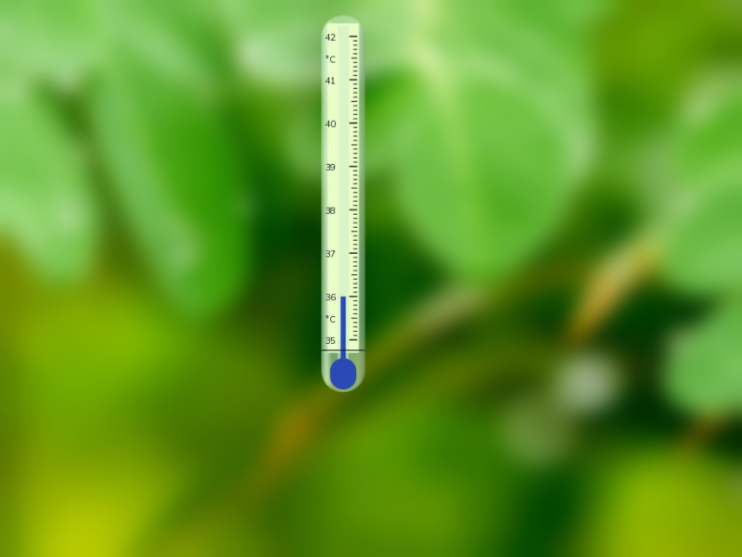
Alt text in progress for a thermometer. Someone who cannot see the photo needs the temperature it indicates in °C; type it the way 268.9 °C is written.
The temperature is 36 °C
